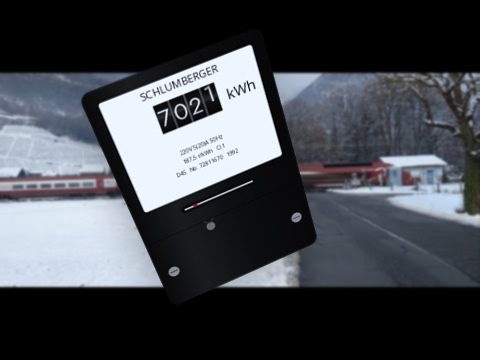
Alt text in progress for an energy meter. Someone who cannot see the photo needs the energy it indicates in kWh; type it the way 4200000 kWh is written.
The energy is 7021 kWh
